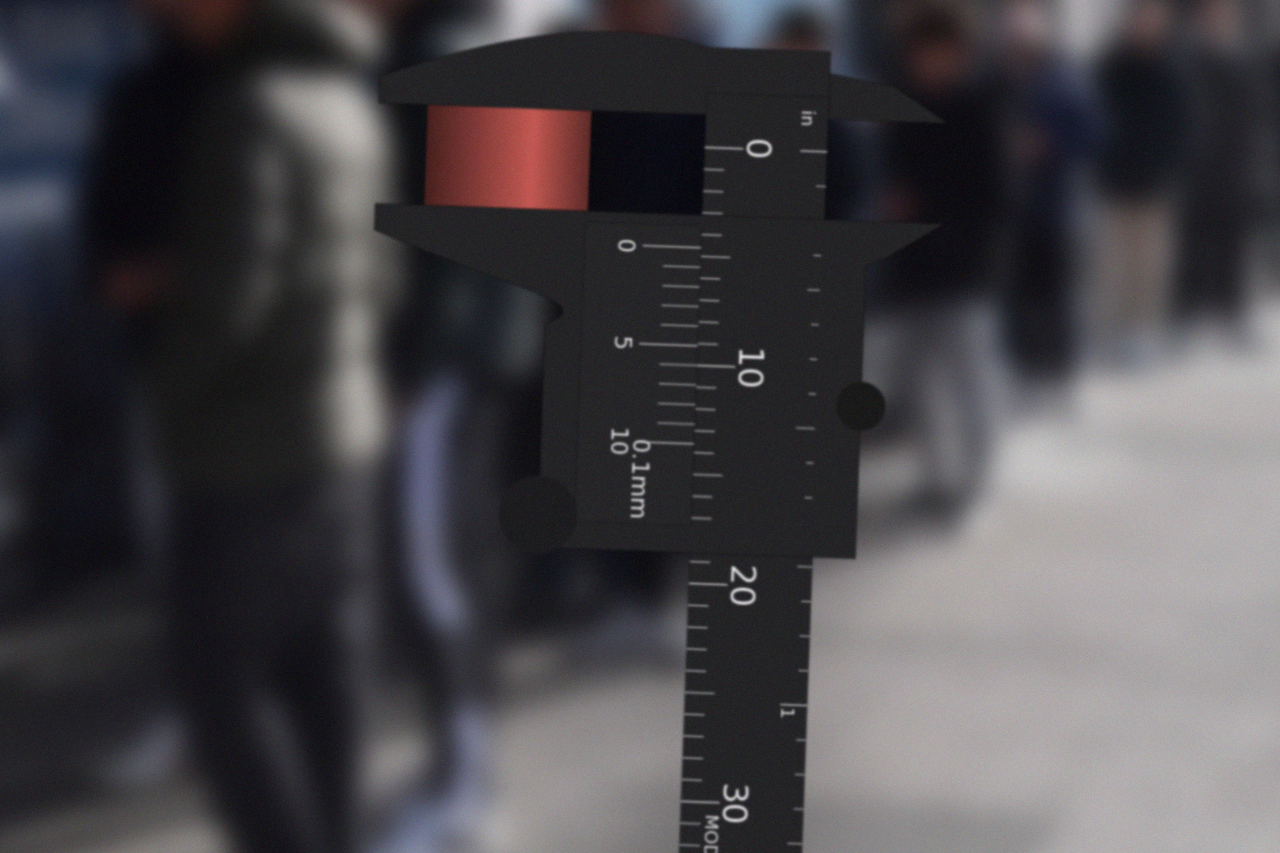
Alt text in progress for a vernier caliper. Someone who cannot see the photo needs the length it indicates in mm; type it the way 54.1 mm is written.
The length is 4.6 mm
